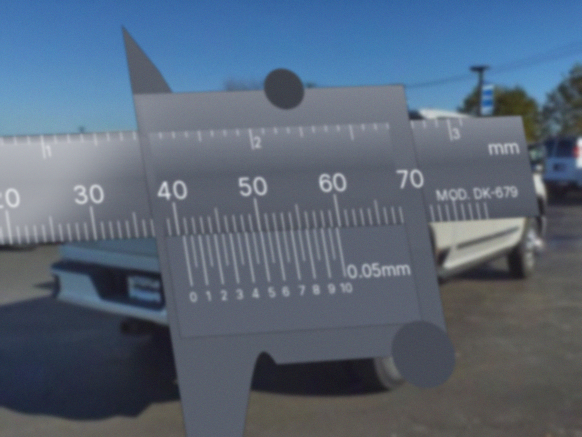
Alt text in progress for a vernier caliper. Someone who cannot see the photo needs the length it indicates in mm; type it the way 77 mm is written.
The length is 40.6 mm
